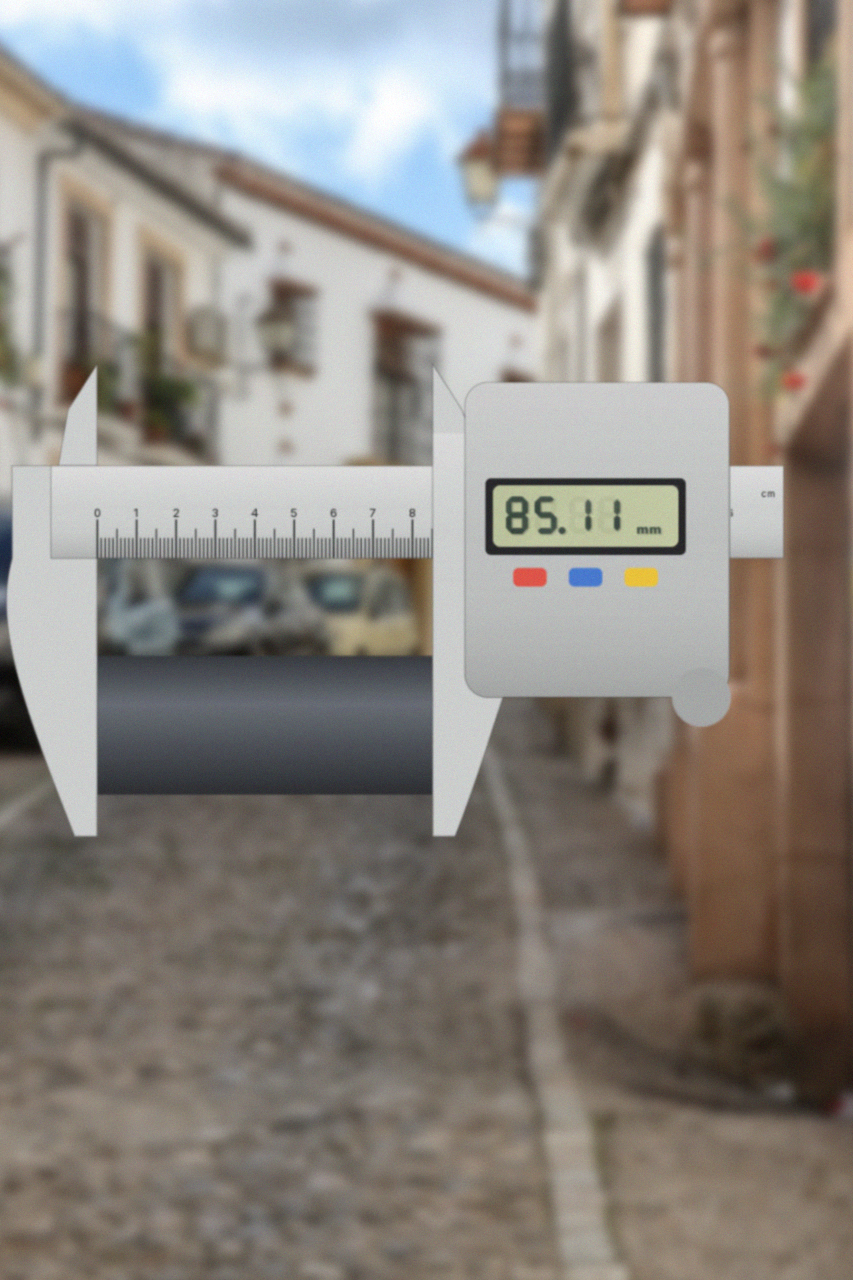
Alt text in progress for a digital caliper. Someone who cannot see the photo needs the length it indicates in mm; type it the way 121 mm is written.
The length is 85.11 mm
